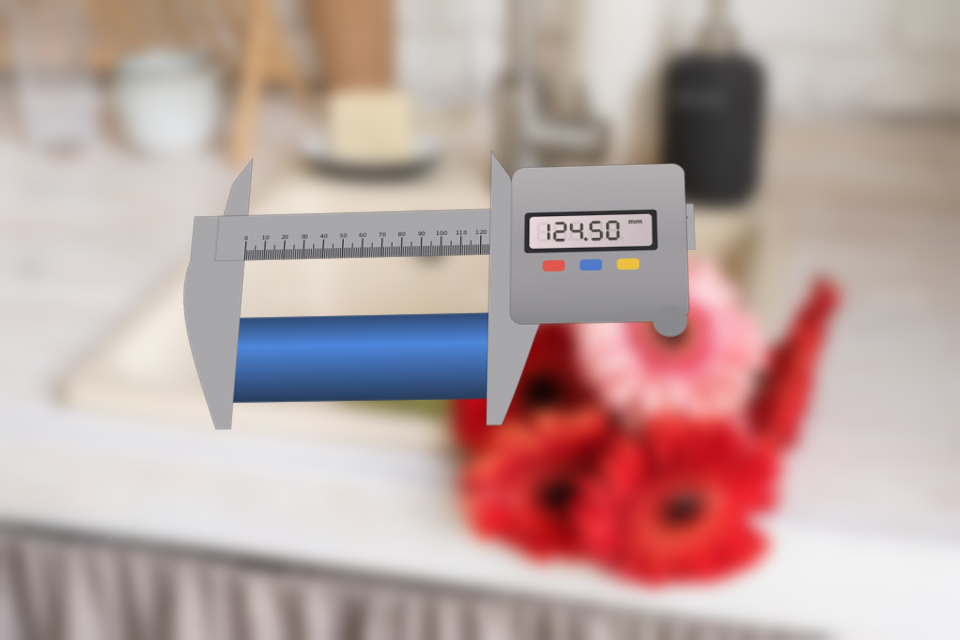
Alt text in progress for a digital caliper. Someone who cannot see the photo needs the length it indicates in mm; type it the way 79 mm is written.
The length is 124.50 mm
